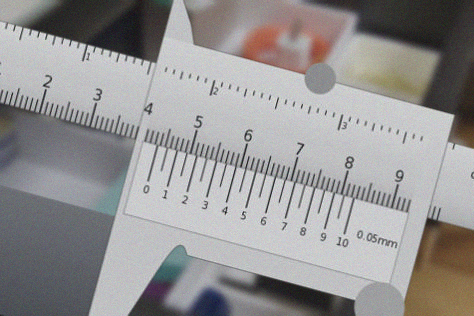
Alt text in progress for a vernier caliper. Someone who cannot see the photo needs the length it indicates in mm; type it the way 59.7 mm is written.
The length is 43.5 mm
